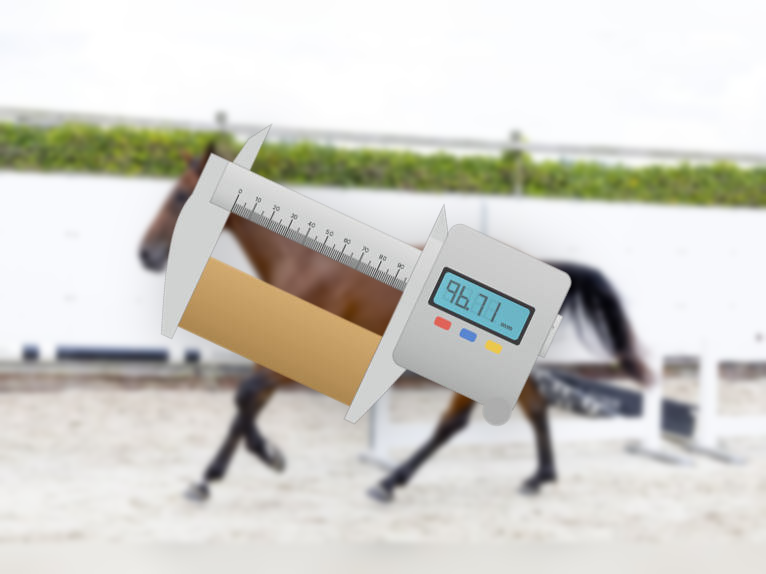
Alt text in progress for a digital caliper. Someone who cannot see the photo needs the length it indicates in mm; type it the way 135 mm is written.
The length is 96.71 mm
